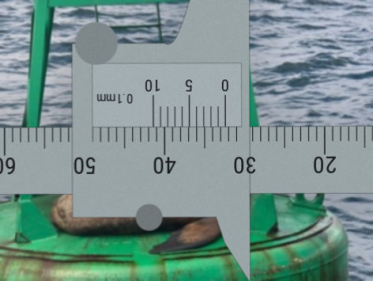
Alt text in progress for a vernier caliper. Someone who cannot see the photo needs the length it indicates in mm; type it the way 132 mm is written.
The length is 32.4 mm
